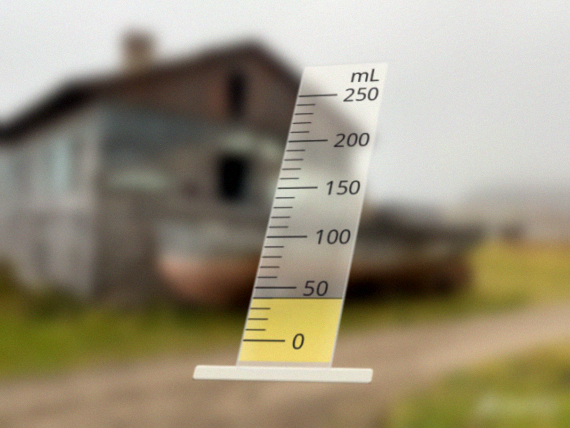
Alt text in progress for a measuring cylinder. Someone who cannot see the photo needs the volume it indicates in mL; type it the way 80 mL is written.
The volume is 40 mL
